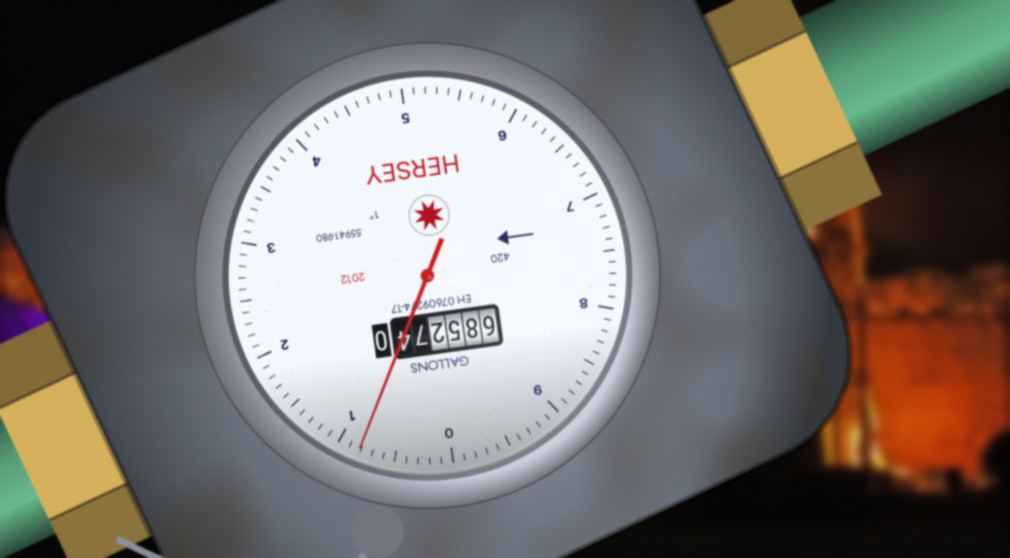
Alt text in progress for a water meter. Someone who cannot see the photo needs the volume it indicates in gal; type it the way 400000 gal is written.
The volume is 6852740.8 gal
